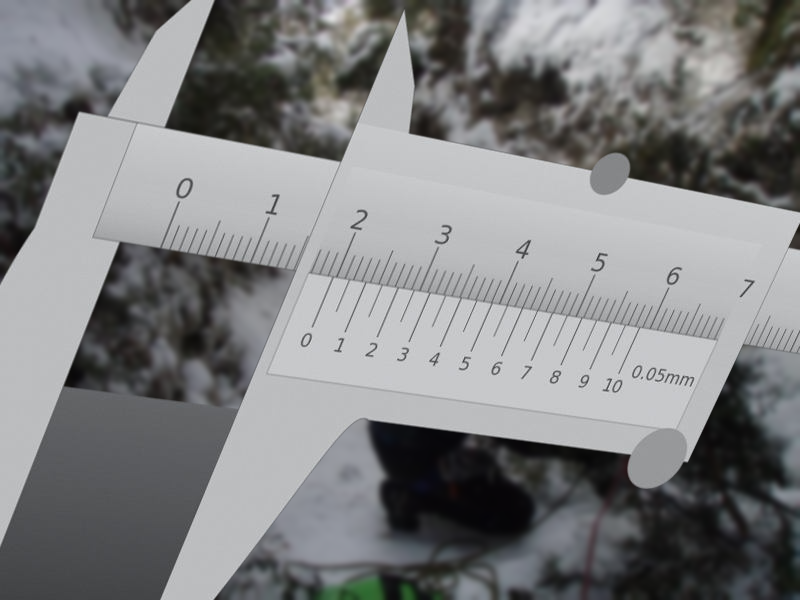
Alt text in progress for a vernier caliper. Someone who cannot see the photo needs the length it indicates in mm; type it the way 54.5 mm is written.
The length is 19.6 mm
